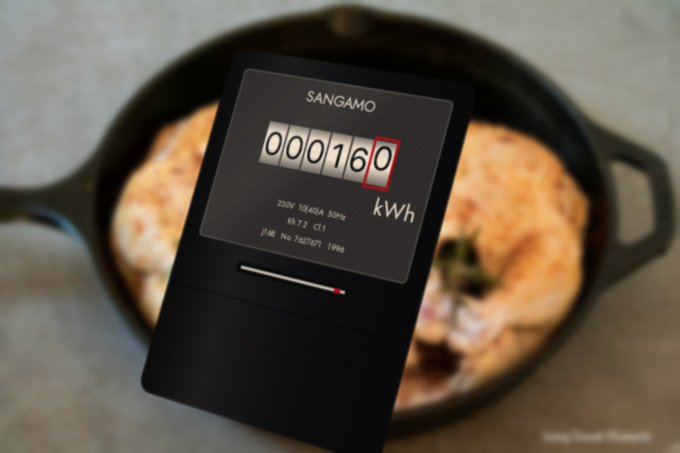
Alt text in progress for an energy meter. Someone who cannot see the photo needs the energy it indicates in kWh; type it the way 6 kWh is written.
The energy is 16.0 kWh
